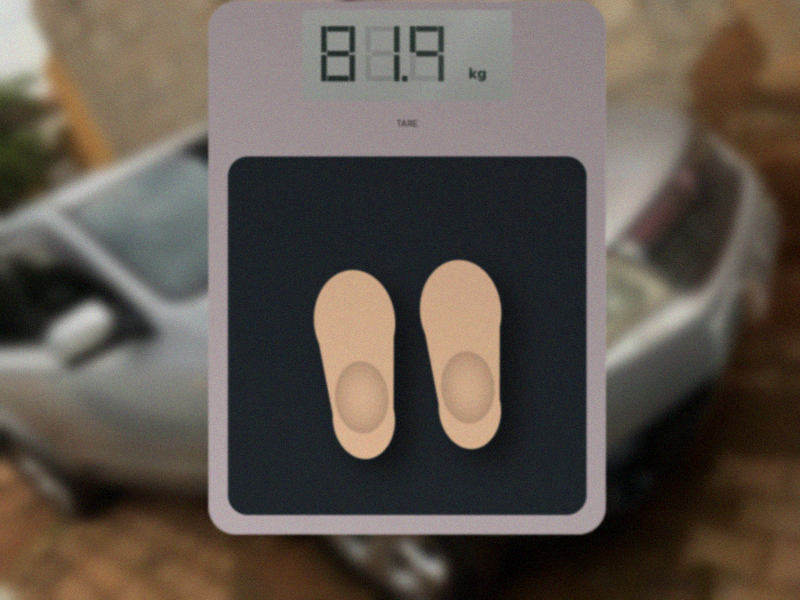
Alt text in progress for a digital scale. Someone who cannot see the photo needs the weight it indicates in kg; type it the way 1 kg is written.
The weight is 81.9 kg
